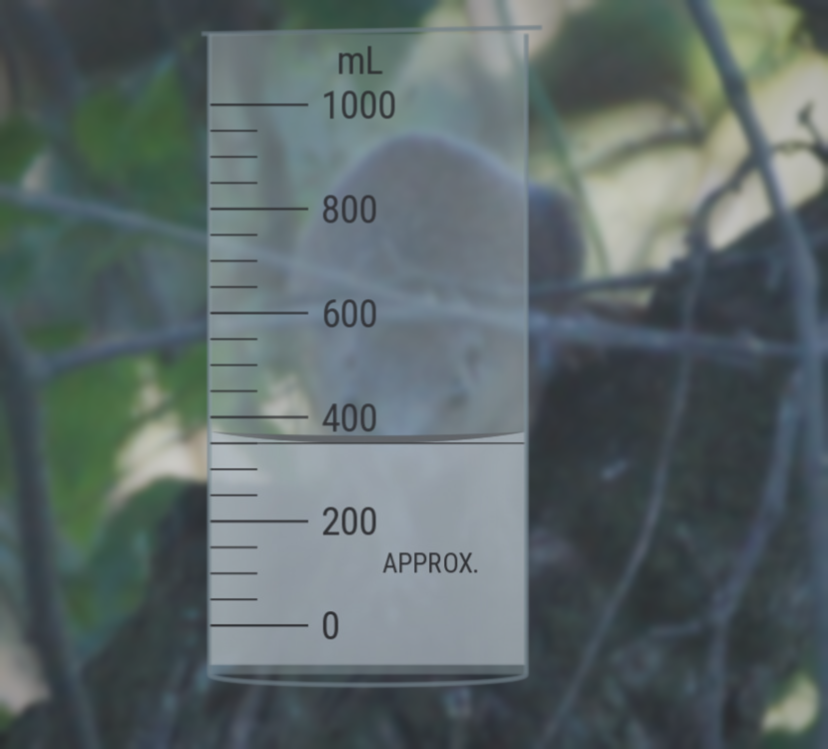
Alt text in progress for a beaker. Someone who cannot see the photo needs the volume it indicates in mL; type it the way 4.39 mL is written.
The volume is 350 mL
